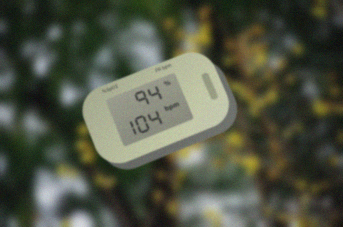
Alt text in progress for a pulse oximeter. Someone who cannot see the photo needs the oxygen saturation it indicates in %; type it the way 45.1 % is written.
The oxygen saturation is 94 %
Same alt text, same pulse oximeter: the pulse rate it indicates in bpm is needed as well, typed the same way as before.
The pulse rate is 104 bpm
